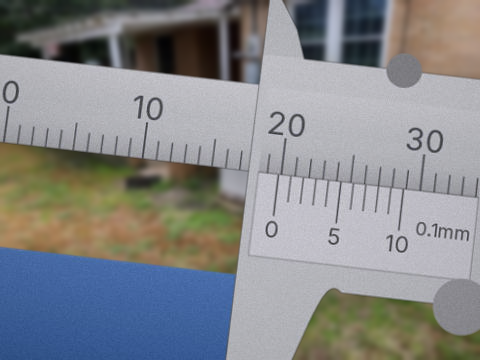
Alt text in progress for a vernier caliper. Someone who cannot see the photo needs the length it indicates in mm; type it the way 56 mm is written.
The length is 19.8 mm
